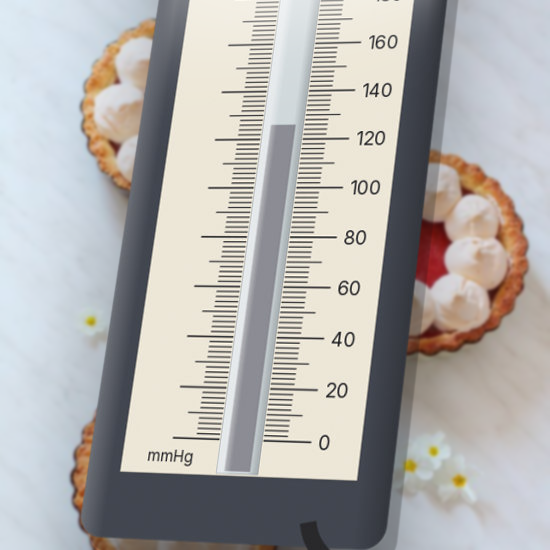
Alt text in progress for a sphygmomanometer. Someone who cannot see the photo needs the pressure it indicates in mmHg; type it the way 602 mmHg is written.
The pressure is 126 mmHg
